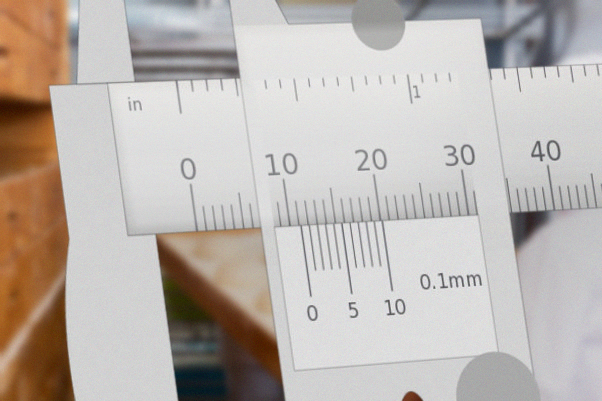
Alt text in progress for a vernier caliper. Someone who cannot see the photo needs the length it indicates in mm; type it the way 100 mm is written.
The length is 11.2 mm
